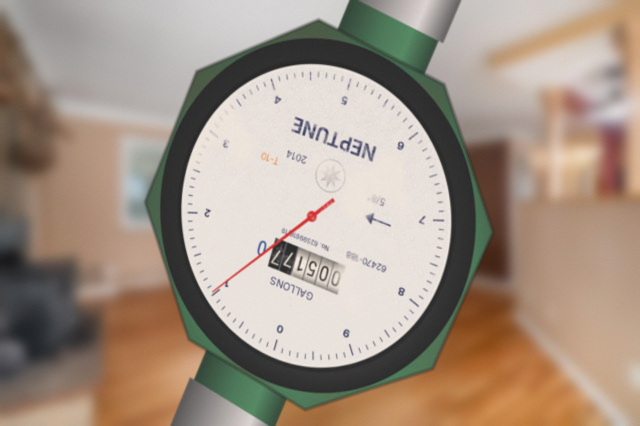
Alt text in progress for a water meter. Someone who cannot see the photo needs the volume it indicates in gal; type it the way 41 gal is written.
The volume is 51771.0 gal
